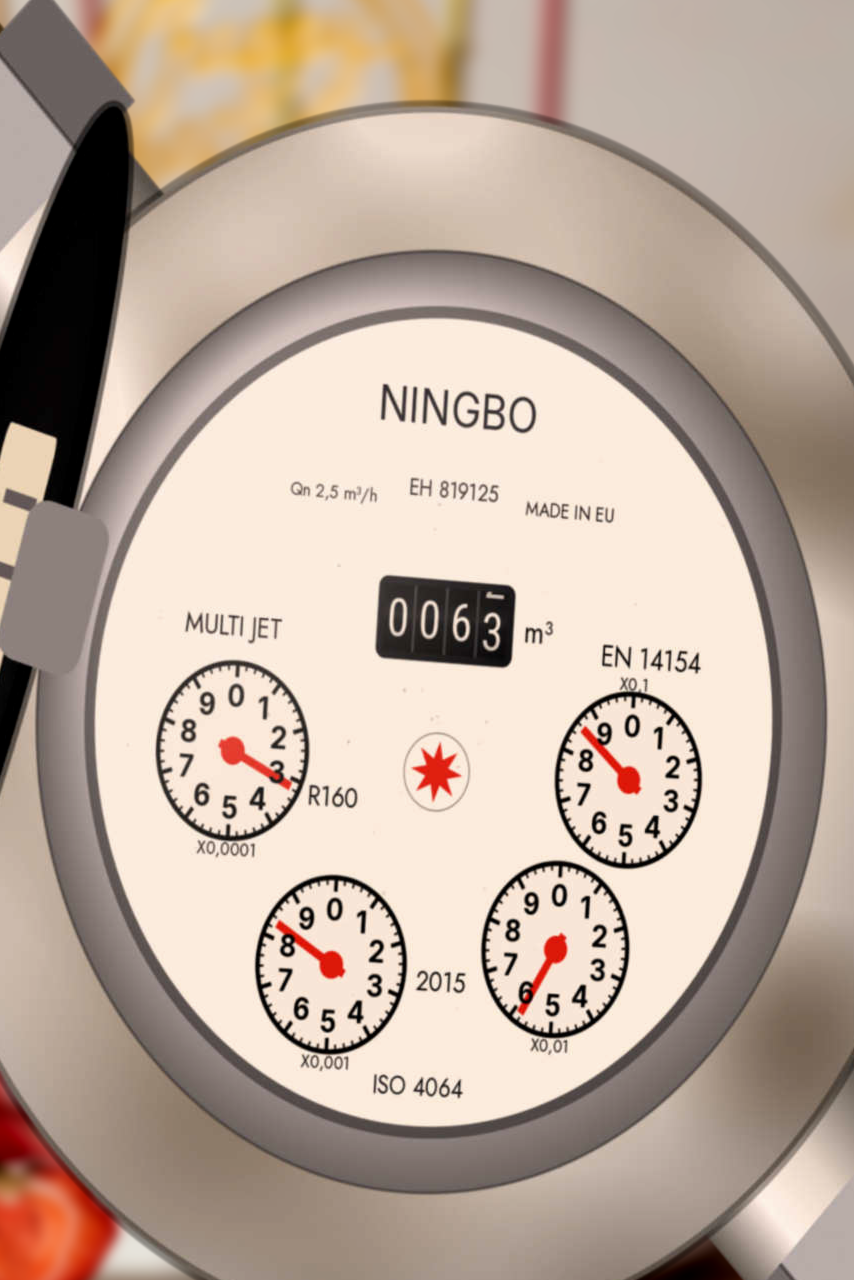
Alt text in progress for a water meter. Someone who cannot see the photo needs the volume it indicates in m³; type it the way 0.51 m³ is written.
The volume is 62.8583 m³
